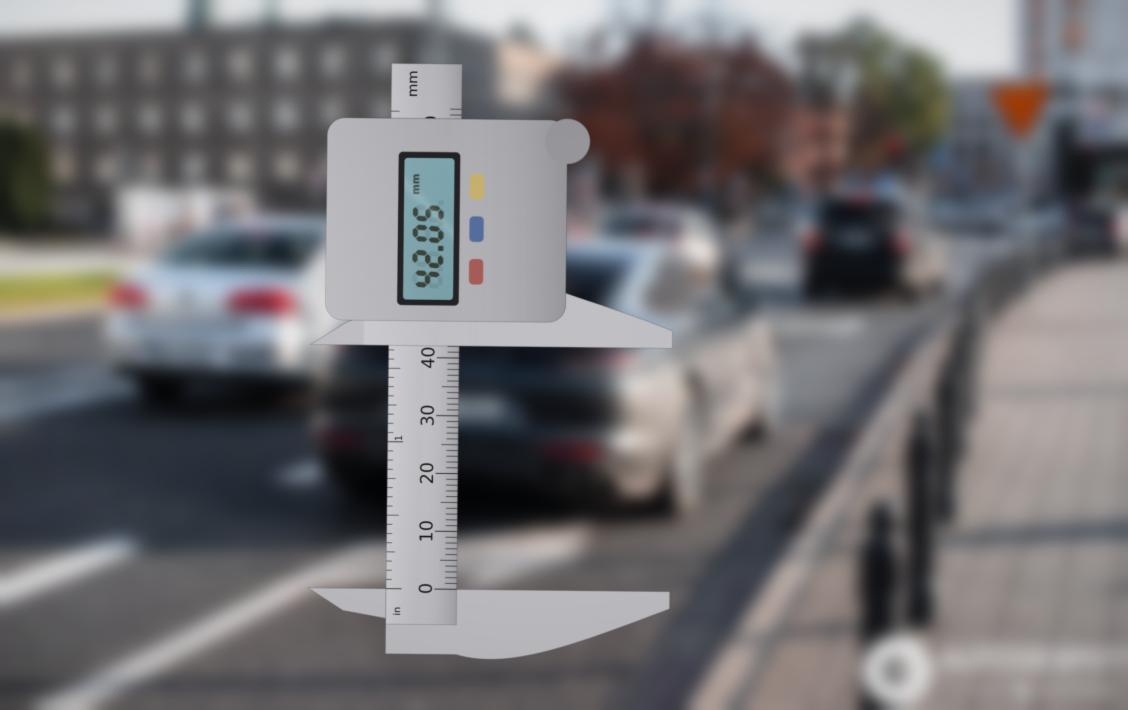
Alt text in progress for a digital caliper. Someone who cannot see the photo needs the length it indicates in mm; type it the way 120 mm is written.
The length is 42.05 mm
